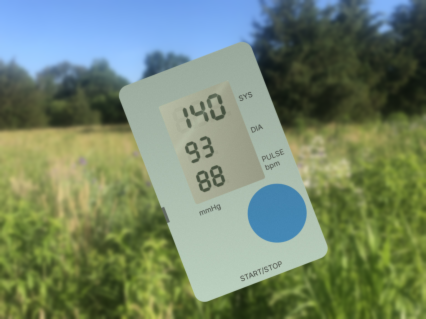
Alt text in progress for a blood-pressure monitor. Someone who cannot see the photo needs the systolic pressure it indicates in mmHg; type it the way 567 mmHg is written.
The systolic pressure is 140 mmHg
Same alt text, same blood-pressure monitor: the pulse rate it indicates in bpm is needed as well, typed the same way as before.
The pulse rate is 88 bpm
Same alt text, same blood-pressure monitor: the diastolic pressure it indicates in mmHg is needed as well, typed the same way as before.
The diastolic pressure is 93 mmHg
